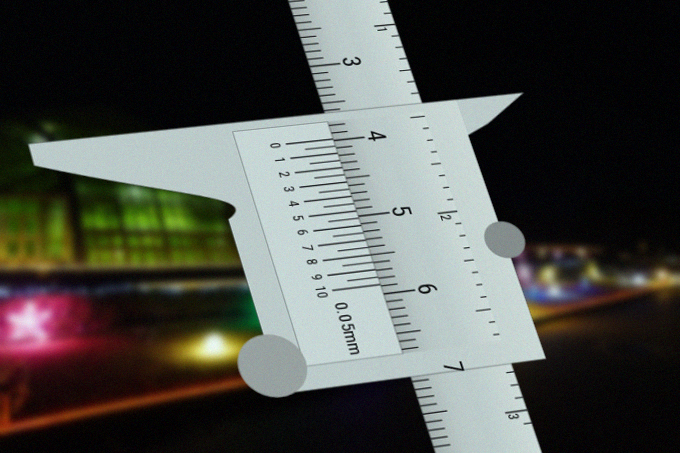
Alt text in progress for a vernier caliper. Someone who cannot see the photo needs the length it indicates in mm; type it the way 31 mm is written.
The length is 39.8 mm
